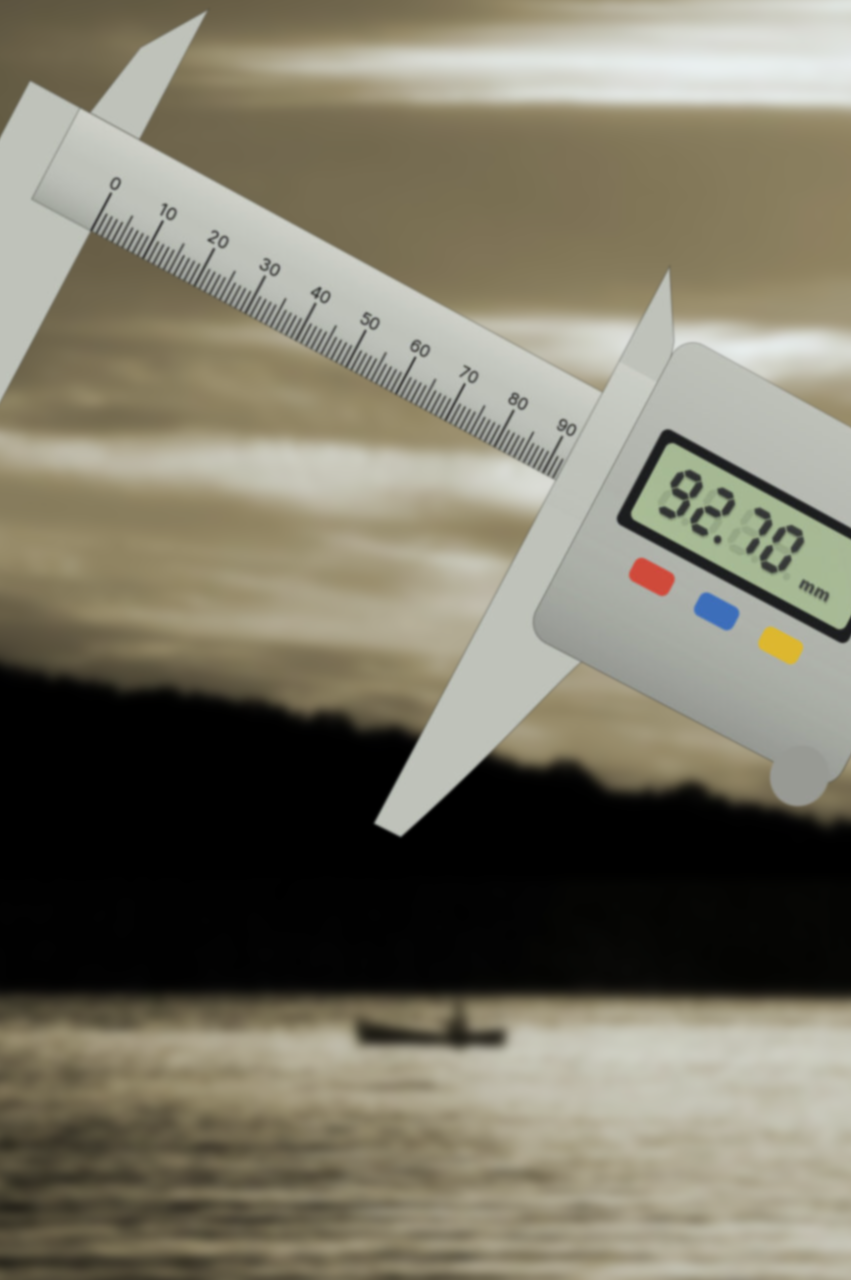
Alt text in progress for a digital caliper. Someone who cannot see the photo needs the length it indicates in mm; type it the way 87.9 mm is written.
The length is 92.70 mm
